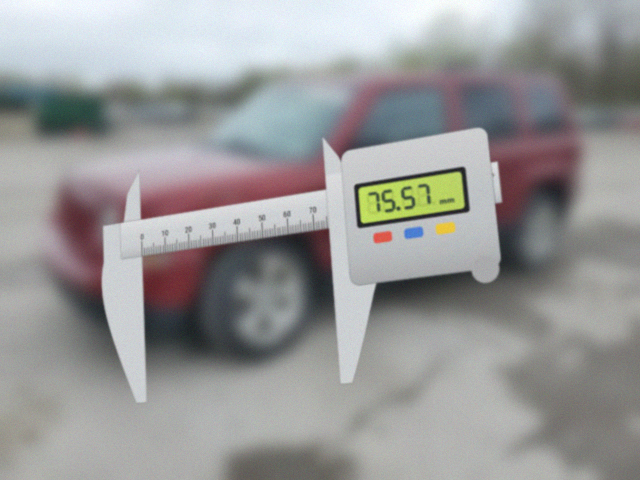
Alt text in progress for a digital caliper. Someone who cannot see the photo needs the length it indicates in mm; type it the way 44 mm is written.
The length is 75.57 mm
